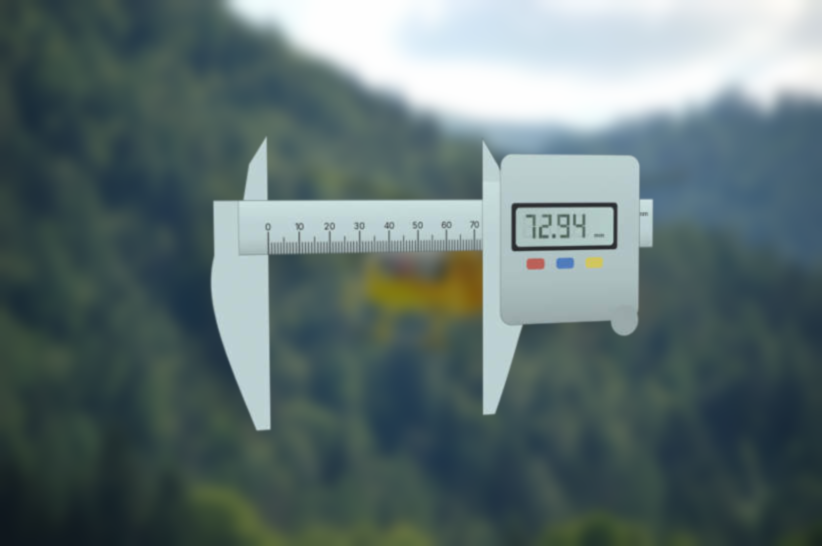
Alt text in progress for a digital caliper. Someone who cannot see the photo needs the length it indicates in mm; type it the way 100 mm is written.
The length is 72.94 mm
